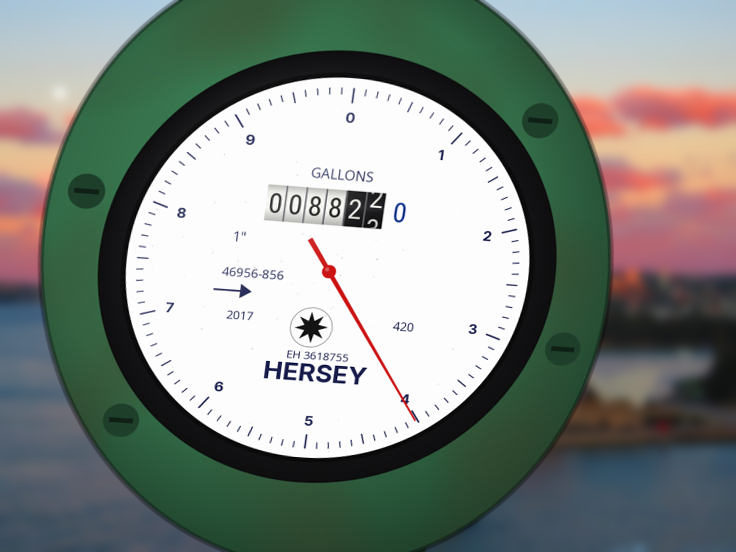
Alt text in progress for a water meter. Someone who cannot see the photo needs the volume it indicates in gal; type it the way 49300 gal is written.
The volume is 88224.0 gal
